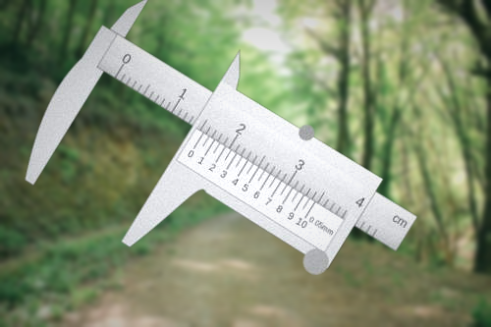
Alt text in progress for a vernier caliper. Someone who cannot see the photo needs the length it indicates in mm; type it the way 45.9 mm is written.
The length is 15.6 mm
